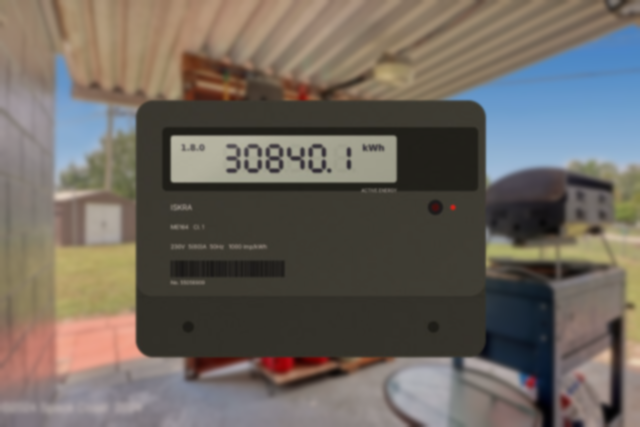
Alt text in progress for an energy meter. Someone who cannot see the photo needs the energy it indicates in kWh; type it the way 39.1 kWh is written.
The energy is 30840.1 kWh
